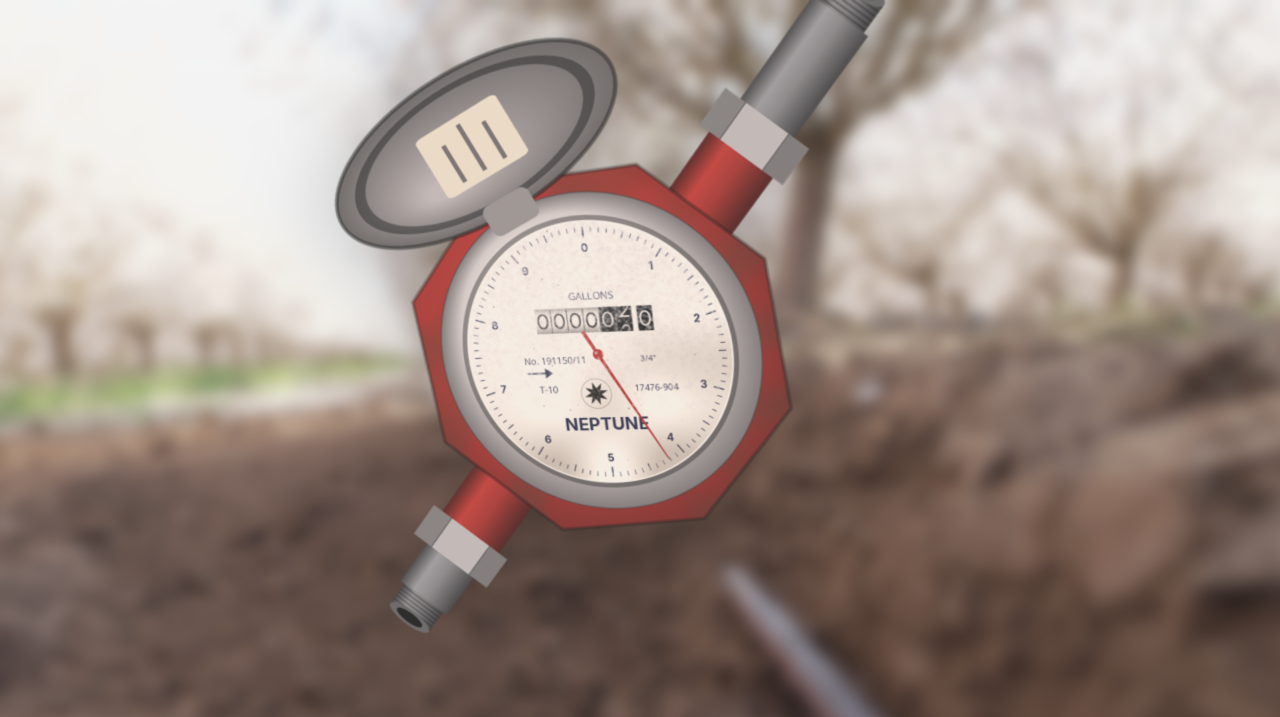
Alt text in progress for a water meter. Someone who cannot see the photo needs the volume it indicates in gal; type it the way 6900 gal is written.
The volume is 24.2 gal
